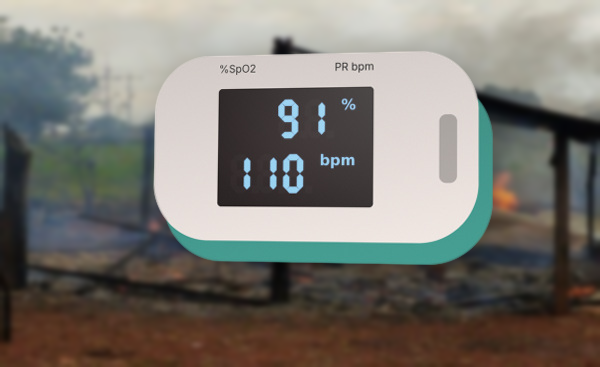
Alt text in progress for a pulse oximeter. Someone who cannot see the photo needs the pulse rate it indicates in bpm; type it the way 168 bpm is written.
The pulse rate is 110 bpm
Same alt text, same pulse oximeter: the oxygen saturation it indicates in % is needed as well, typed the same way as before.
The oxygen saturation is 91 %
